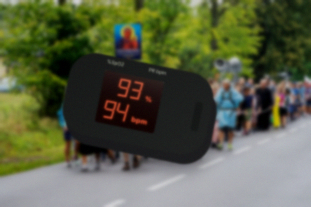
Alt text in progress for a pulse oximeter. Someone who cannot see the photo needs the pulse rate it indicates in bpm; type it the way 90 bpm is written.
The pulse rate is 94 bpm
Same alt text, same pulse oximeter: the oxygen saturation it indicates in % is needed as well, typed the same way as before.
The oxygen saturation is 93 %
